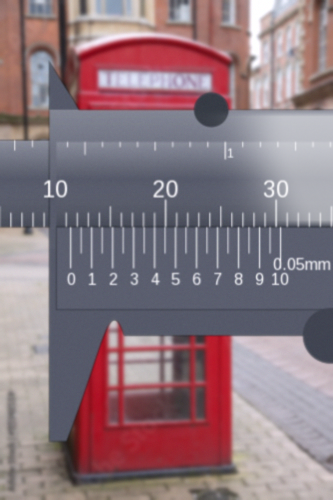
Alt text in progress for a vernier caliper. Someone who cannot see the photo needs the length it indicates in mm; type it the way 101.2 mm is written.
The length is 11.4 mm
